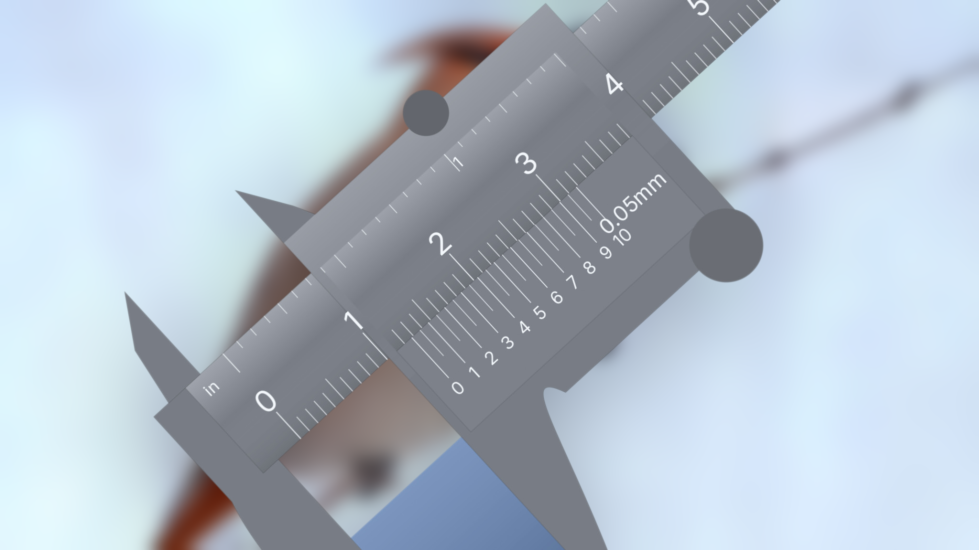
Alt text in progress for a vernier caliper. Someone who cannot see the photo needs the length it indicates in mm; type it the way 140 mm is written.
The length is 12.8 mm
